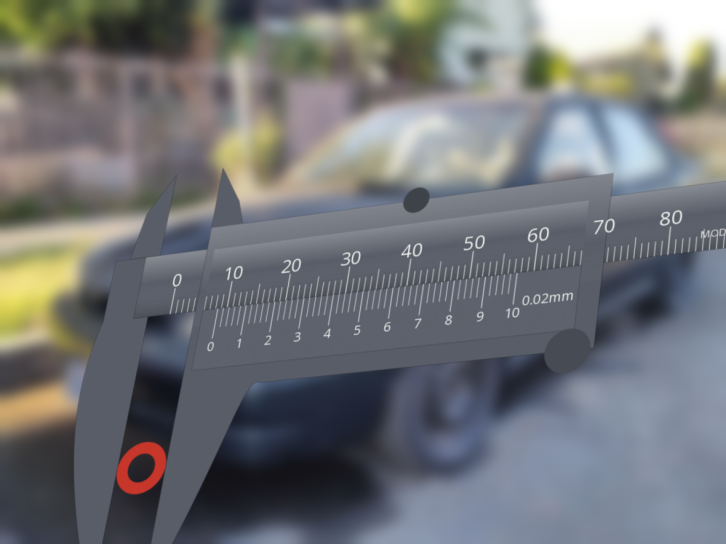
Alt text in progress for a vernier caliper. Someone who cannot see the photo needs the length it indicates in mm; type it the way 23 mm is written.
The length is 8.4 mm
